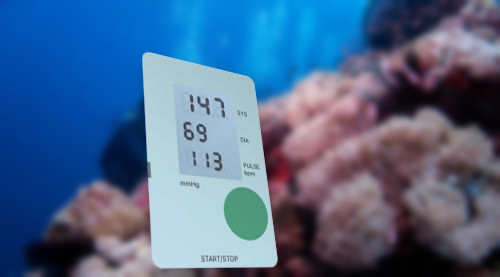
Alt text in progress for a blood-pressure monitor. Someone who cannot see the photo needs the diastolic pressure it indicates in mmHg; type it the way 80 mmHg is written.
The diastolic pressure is 69 mmHg
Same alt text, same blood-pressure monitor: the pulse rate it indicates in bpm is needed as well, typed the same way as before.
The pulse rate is 113 bpm
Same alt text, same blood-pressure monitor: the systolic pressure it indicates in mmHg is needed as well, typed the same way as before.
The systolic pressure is 147 mmHg
